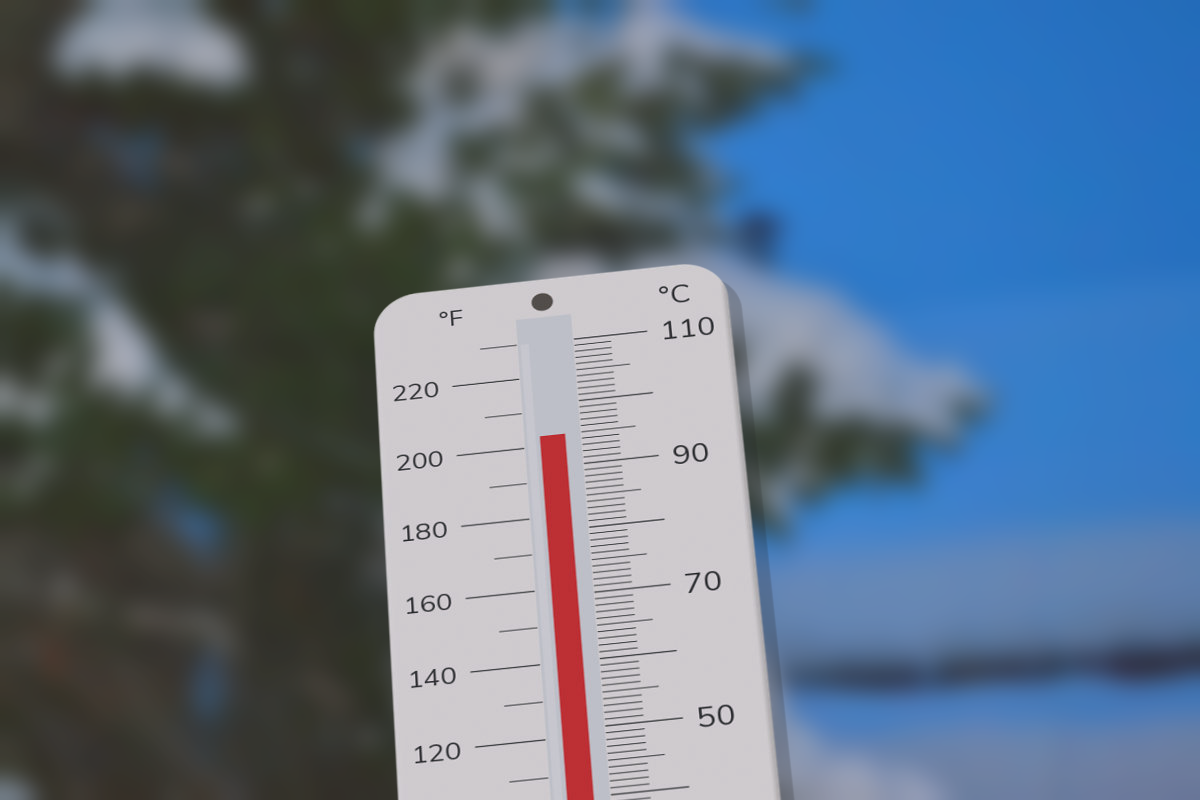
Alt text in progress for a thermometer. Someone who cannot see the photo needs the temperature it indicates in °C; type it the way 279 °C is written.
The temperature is 95 °C
